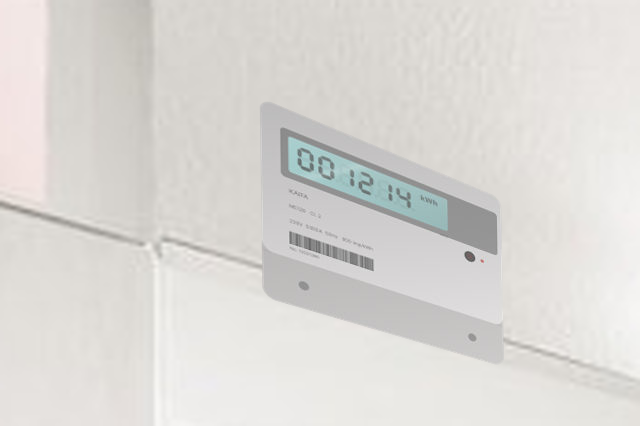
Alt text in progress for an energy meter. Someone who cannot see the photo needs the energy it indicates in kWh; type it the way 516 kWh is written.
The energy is 1214 kWh
